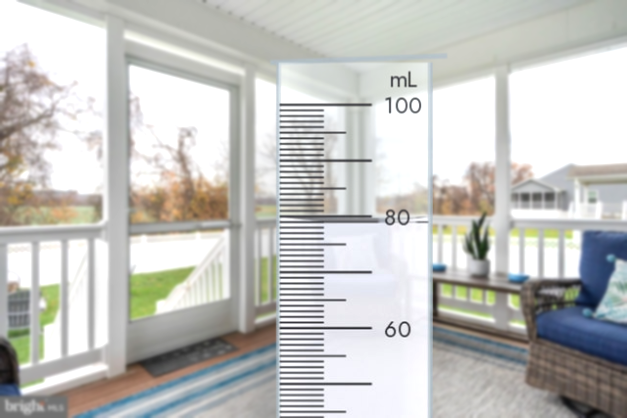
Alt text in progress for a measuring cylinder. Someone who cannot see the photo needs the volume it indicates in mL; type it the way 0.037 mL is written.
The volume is 79 mL
